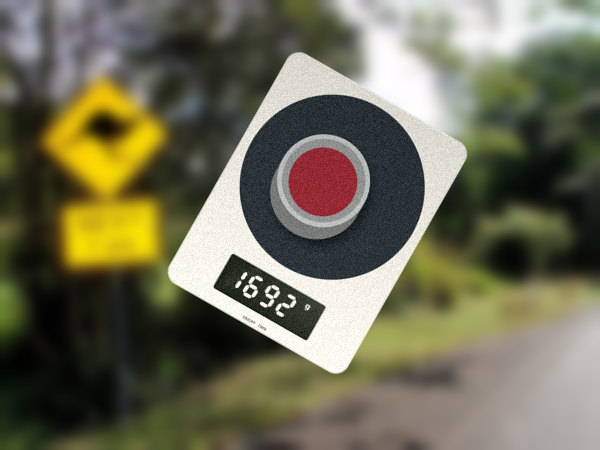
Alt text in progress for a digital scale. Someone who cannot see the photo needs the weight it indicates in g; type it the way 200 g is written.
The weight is 1692 g
